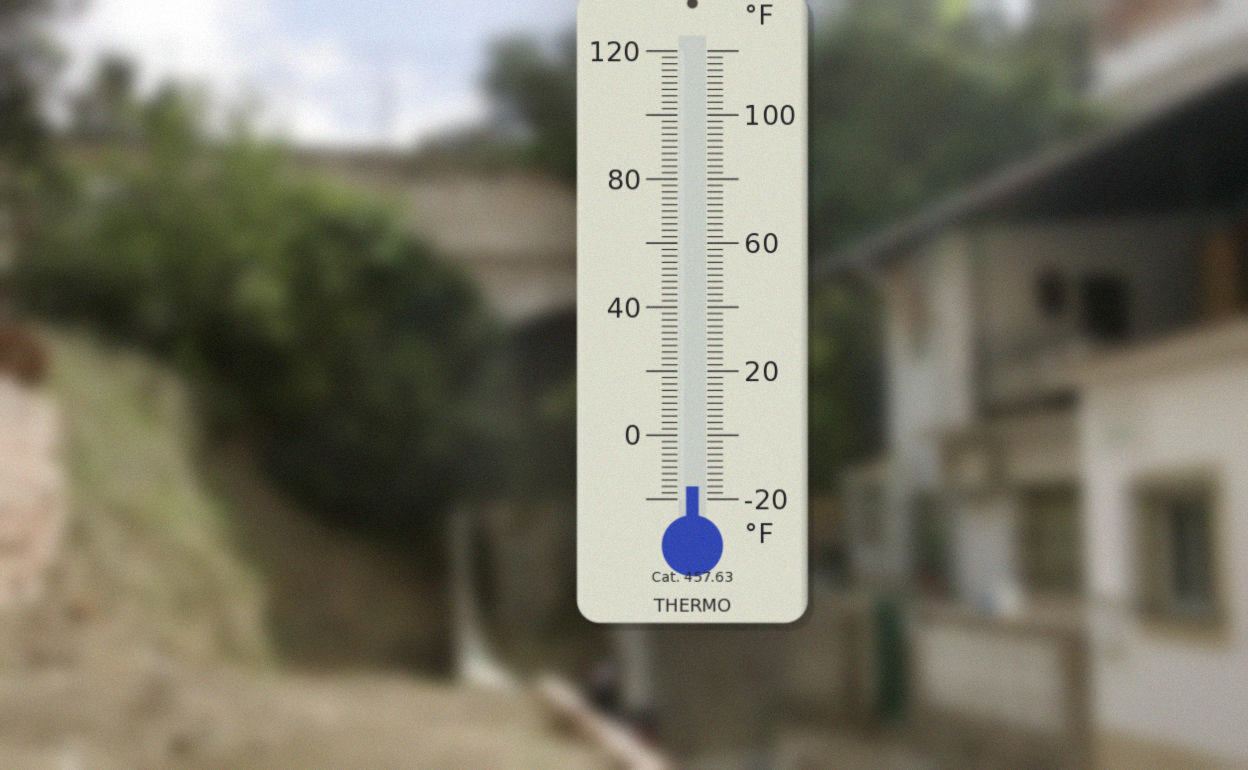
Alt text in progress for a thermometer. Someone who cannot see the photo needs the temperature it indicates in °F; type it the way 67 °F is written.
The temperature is -16 °F
